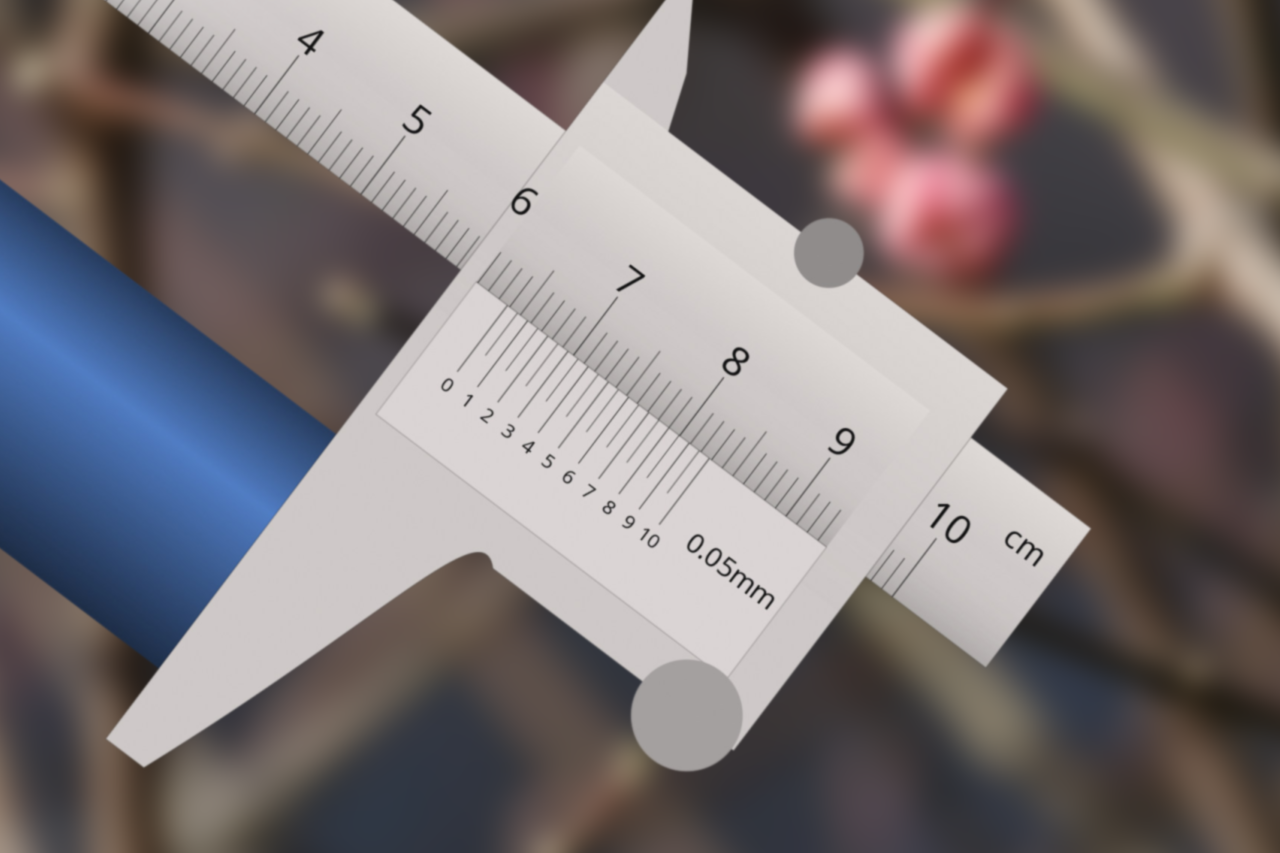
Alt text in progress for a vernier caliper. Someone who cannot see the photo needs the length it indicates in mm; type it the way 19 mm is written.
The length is 63.8 mm
